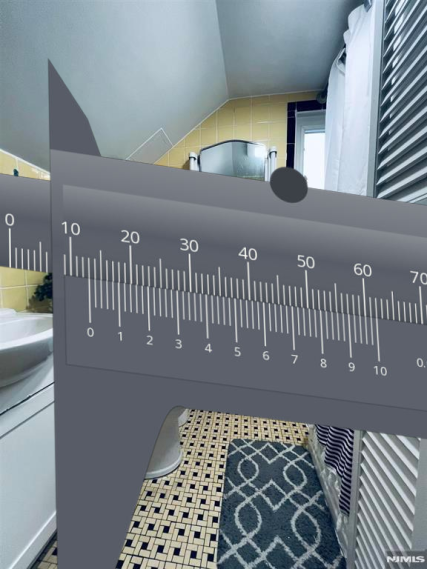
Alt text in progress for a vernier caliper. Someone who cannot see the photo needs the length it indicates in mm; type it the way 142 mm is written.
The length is 13.0 mm
